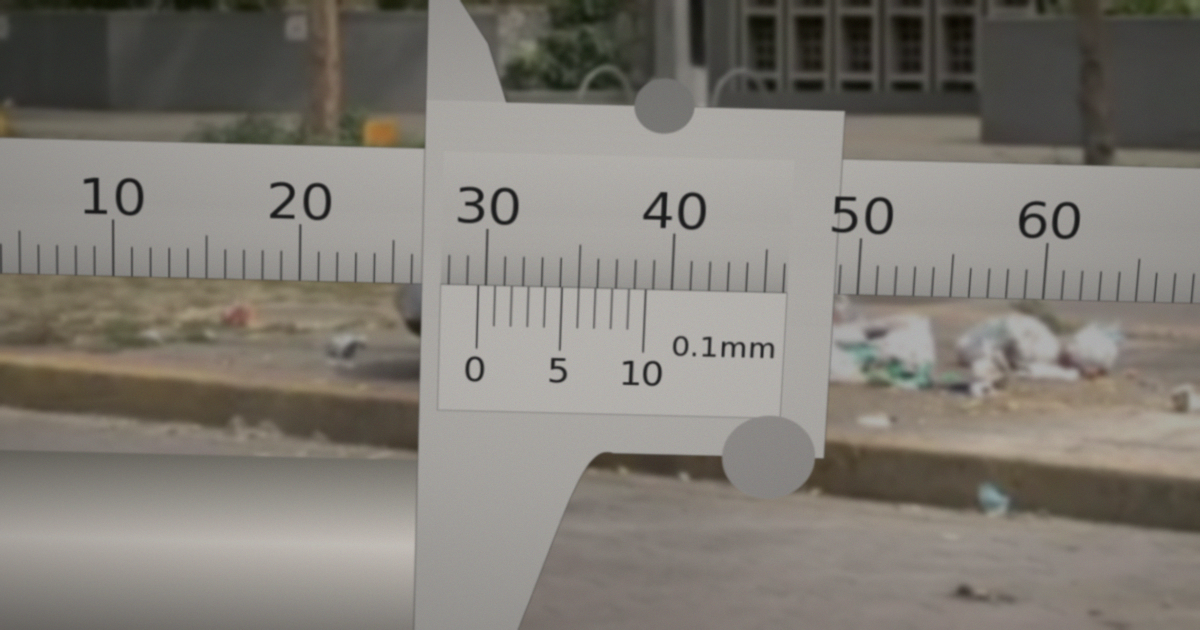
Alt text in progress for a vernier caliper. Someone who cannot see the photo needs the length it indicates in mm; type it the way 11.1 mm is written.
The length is 29.6 mm
